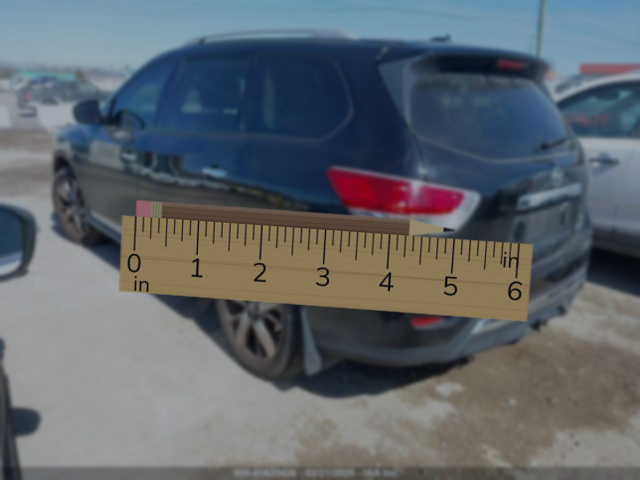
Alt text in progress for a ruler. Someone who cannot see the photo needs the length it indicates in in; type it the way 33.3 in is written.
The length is 5 in
